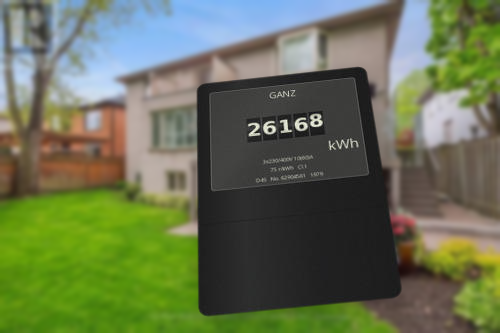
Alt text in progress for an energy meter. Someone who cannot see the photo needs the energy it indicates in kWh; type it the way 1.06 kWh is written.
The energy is 26168 kWh
